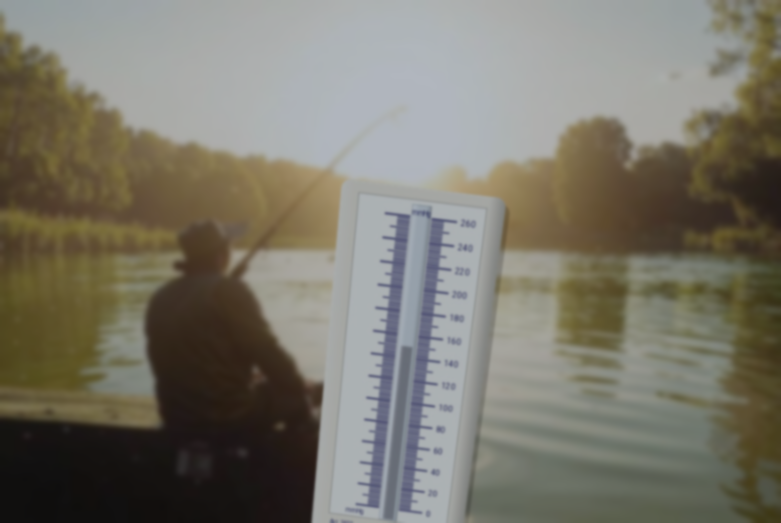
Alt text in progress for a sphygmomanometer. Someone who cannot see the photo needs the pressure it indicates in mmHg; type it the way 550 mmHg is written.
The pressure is 150 mmHg
